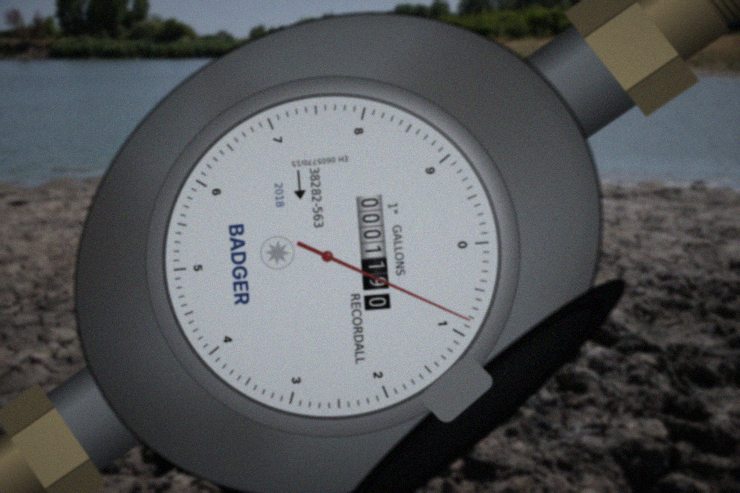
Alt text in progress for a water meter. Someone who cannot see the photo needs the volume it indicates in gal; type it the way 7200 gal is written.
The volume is 1190.8 gal
